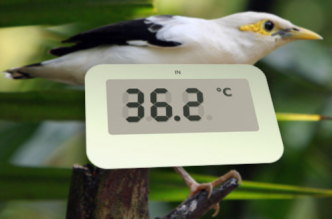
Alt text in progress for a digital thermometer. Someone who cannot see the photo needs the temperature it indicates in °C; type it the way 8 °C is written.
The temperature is 36.2 °C
